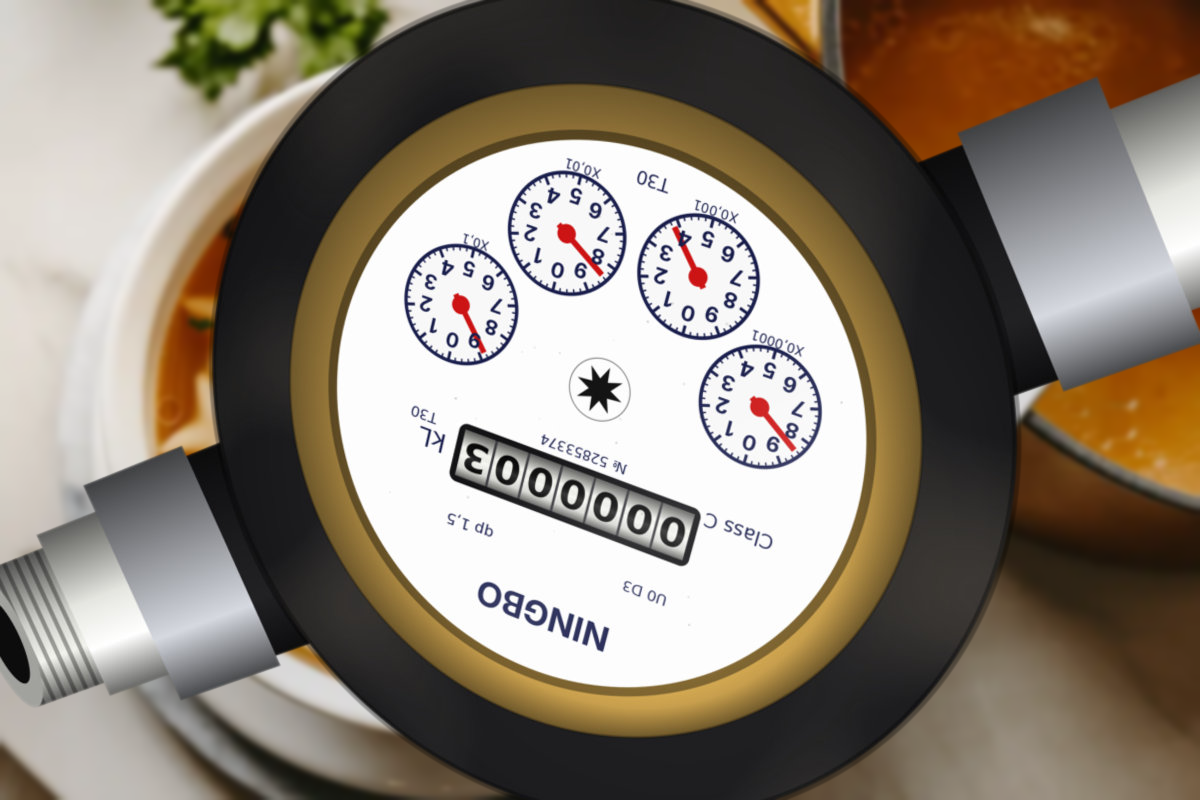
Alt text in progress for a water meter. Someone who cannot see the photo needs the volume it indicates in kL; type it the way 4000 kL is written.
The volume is 3.8838 kL
